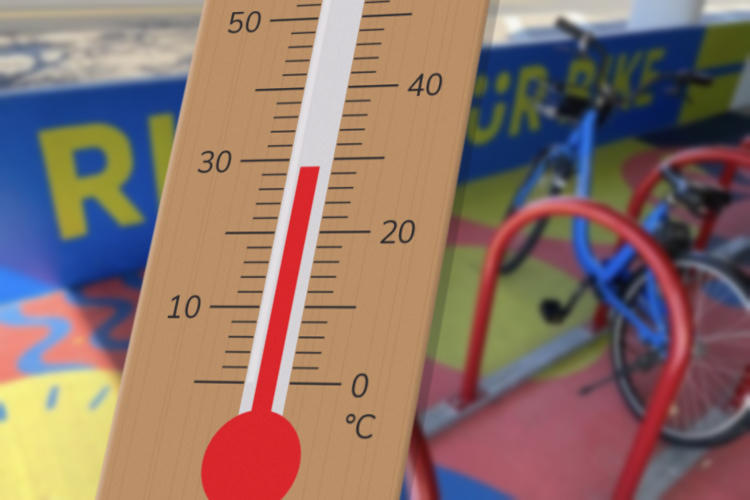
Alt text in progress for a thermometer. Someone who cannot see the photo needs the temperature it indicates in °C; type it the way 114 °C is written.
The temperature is 29 °C
